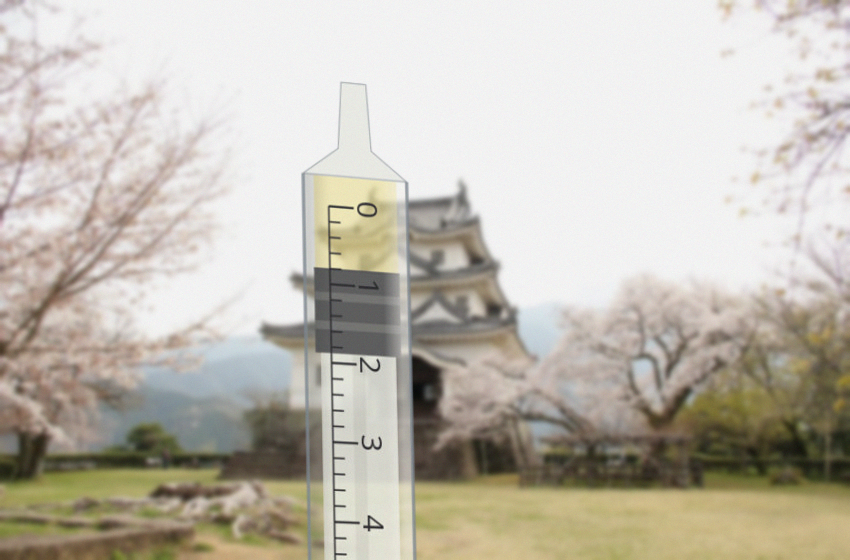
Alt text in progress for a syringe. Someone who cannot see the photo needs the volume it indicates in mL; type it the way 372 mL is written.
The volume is 0.8 mL
